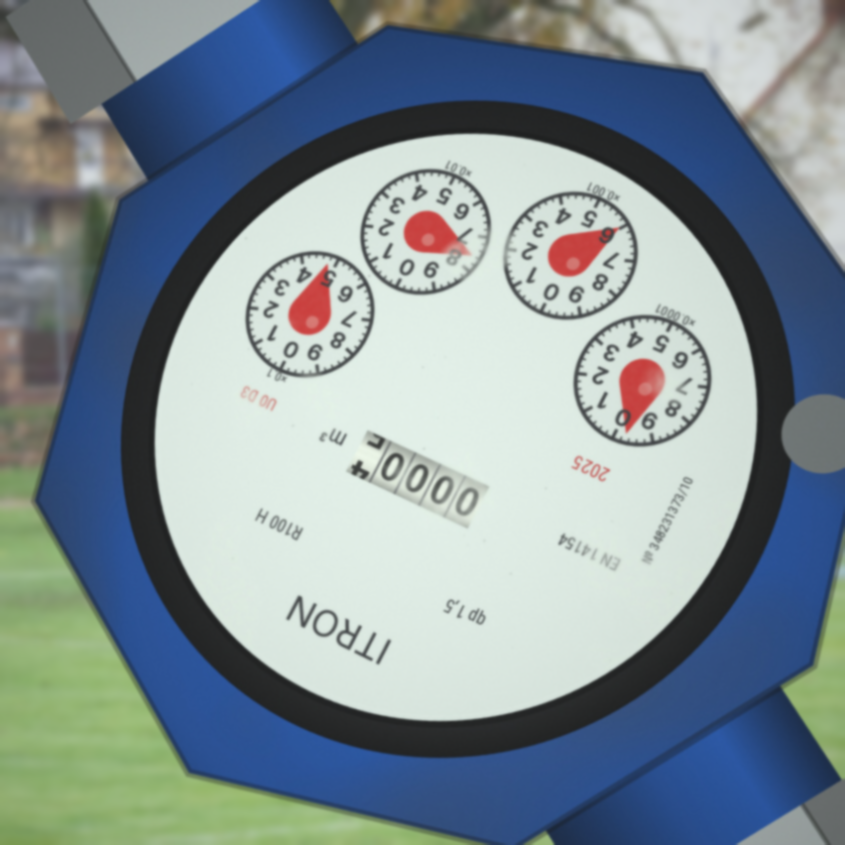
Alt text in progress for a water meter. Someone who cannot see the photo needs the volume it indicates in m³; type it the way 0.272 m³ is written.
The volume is 4.4759 m³
